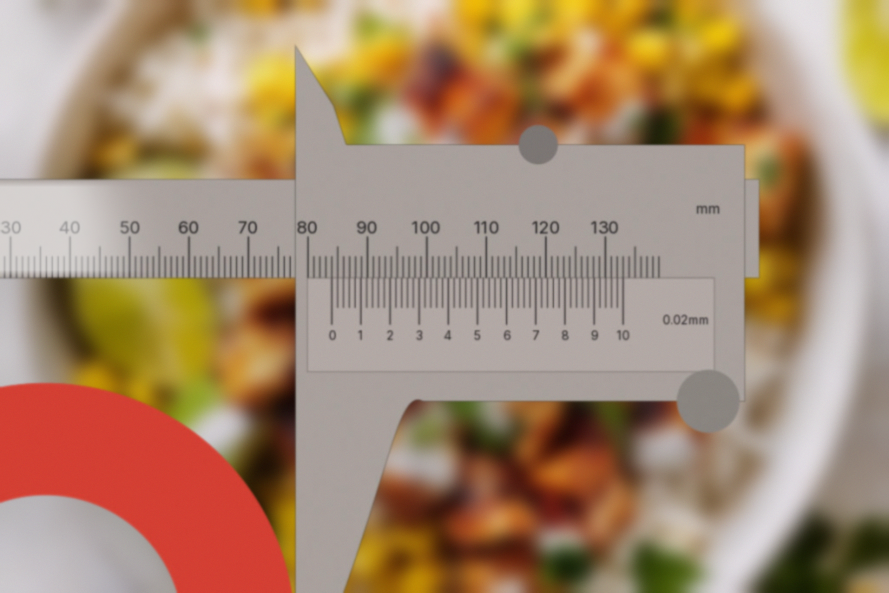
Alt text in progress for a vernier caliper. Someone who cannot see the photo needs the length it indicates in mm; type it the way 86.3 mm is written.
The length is 84.0 mm
